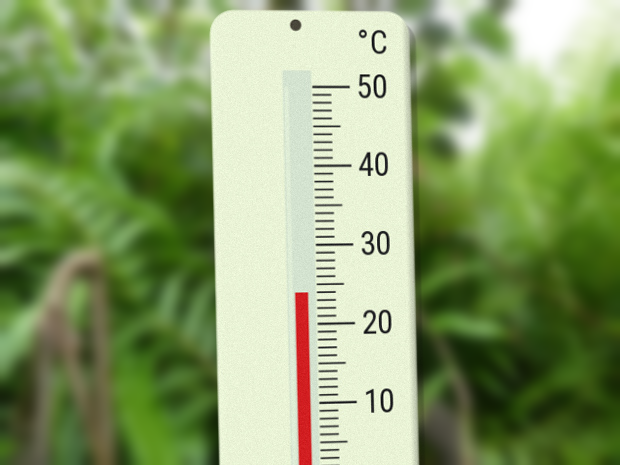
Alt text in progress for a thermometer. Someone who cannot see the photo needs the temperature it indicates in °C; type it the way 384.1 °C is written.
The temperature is 24 °C
